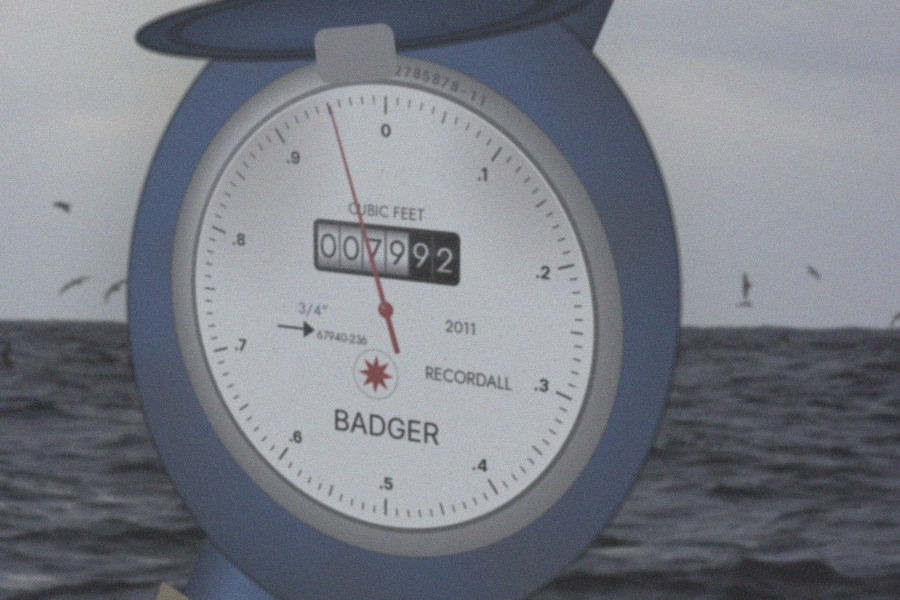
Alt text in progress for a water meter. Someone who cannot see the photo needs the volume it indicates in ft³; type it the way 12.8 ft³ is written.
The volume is 7991.95 ft³
